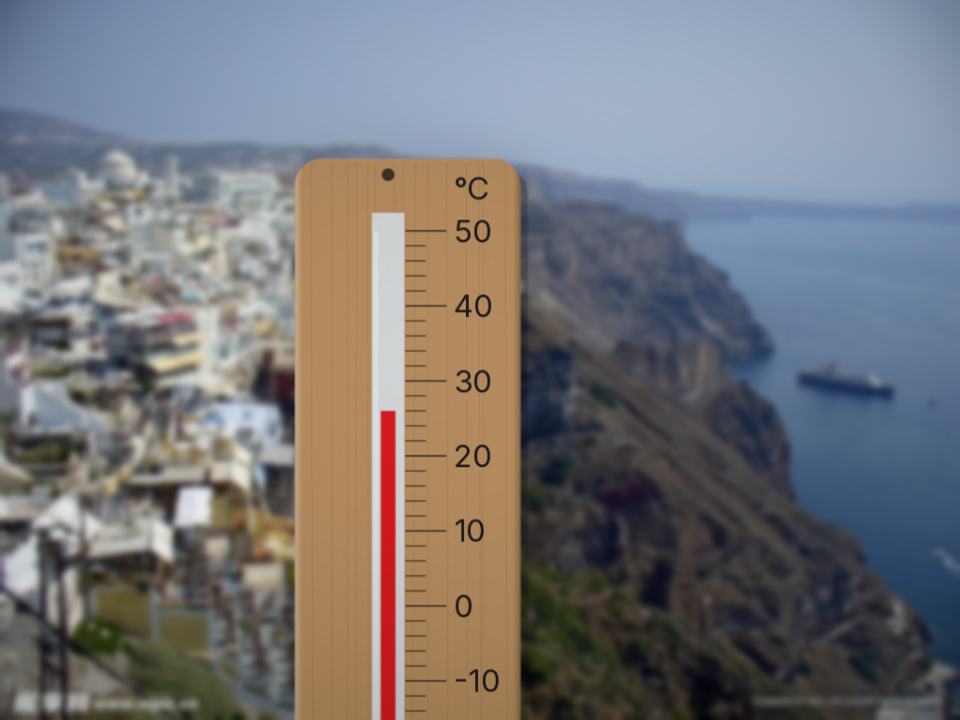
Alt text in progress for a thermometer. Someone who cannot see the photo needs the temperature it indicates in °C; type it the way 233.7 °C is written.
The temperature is 26 °C
